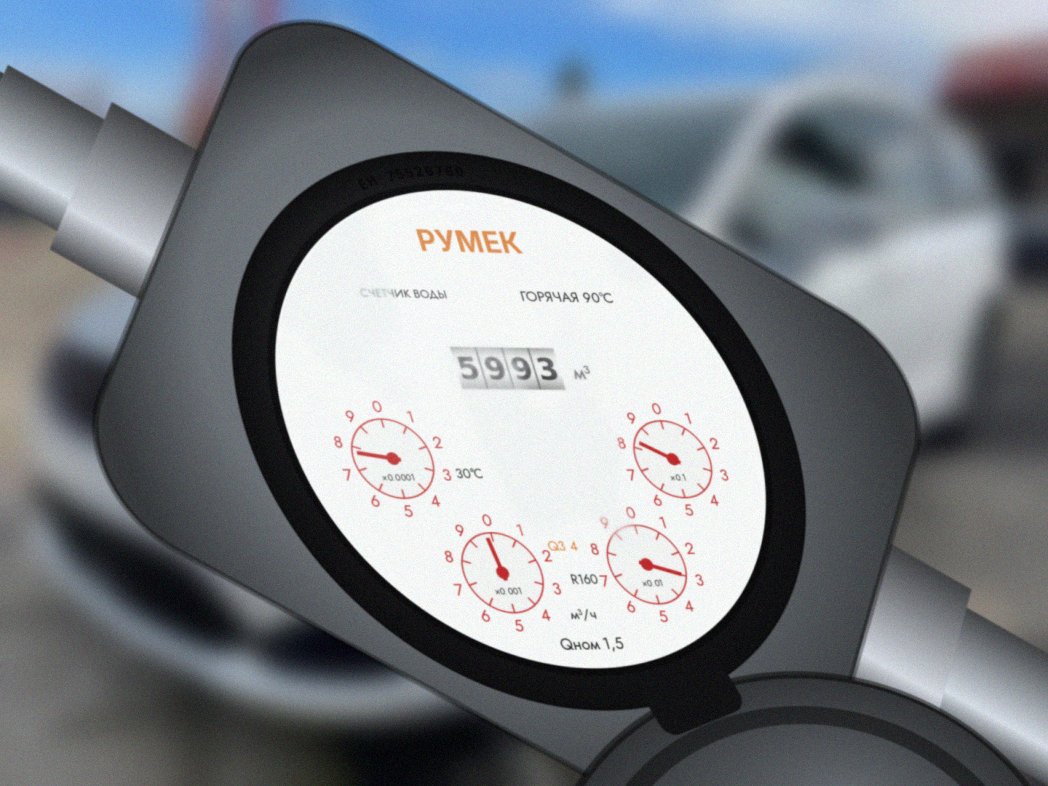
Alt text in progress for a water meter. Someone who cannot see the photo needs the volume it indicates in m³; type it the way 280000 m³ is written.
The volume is 5993.8297 m³
